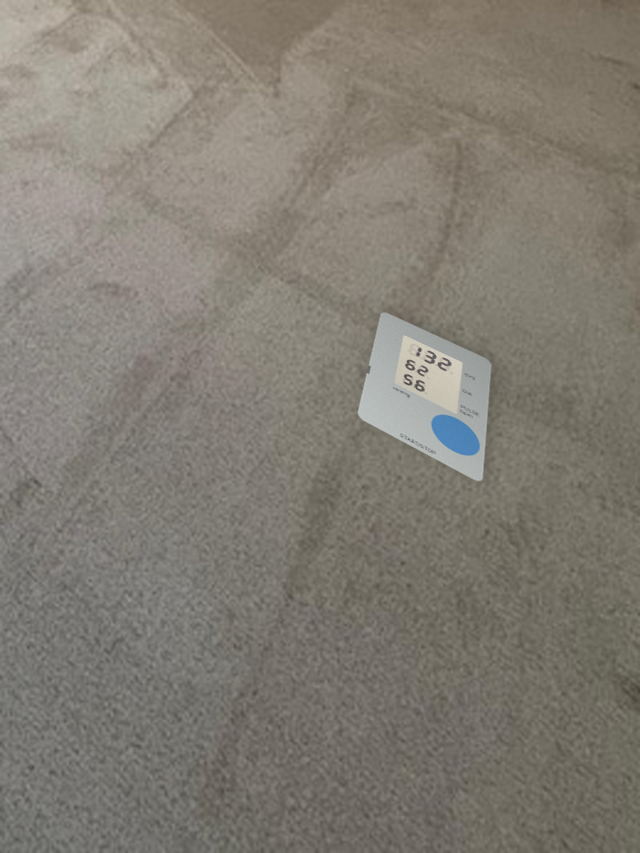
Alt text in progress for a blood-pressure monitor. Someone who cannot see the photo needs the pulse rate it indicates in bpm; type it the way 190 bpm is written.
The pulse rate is 56 bpm
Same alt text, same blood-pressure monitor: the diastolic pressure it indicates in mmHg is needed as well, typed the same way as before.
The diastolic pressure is 62 mmHg
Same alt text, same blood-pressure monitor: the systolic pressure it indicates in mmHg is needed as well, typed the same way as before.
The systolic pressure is 132 mmHg
